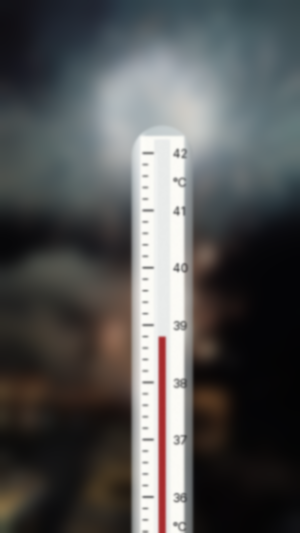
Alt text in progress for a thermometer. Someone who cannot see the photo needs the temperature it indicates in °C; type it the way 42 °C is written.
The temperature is 38.8 °C
